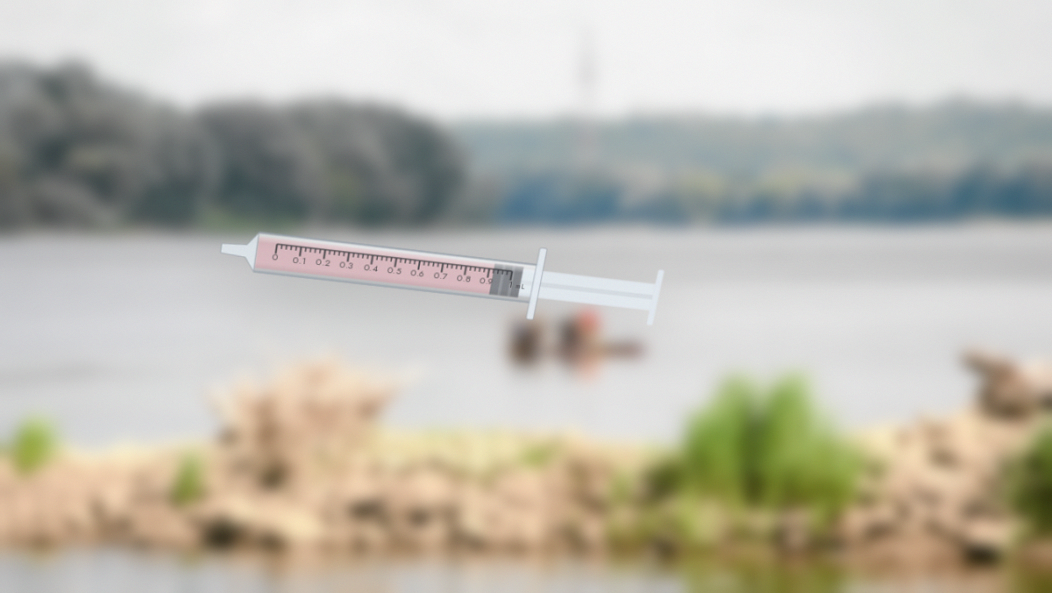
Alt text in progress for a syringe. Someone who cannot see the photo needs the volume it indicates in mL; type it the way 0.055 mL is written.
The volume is 0.92 mL
